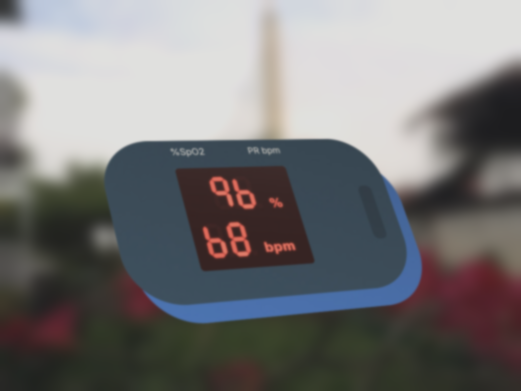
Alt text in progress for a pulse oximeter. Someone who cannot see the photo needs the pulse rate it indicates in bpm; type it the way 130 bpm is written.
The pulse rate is 68 bpm
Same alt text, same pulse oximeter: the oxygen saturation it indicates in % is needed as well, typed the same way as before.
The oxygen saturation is 96 %
